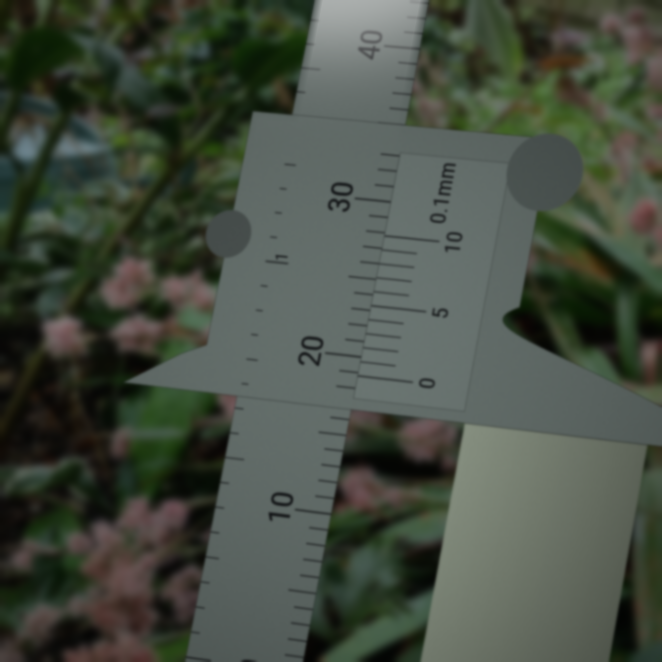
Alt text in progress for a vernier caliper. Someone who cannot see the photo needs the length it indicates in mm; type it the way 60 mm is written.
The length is 18.8 mm
